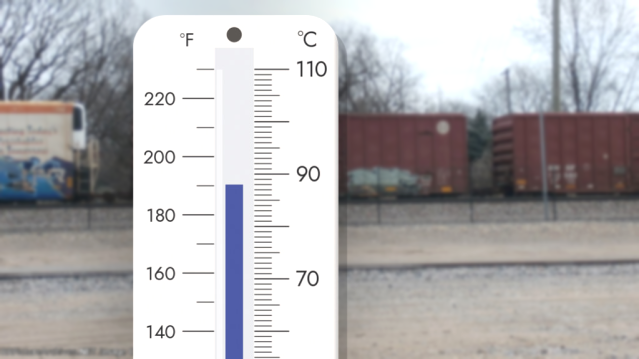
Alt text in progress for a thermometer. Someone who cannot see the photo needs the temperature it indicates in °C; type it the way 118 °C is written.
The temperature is 88 °C
